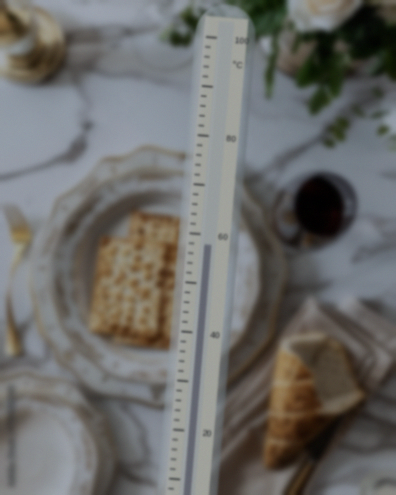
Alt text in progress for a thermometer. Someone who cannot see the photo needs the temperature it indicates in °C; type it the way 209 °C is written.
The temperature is 58 °C
